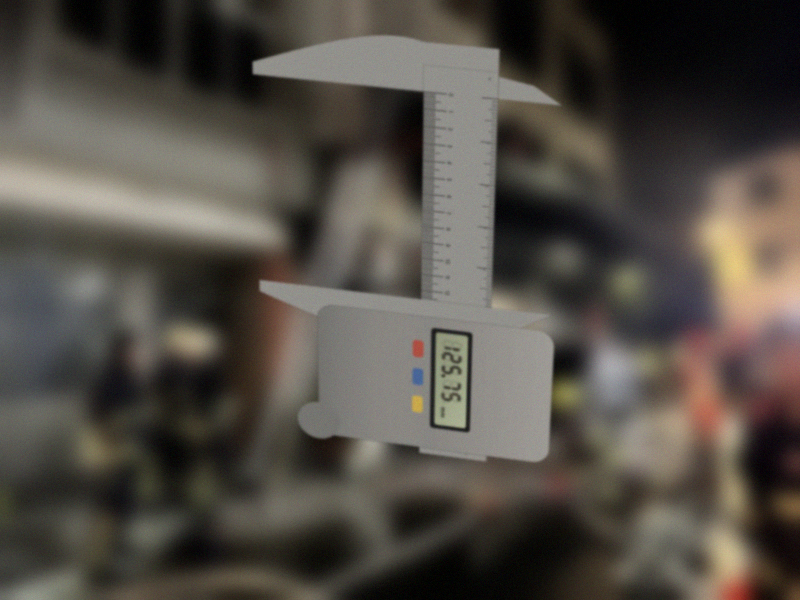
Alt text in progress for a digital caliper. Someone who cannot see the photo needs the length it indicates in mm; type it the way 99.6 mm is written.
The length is 125.75 mm
